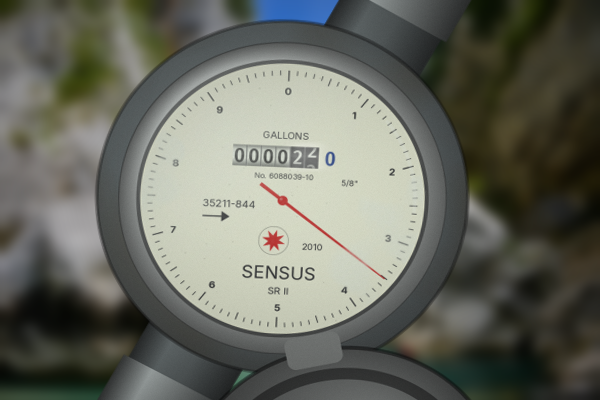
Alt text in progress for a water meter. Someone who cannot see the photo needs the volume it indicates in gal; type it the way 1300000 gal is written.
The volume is 223.5 gal
